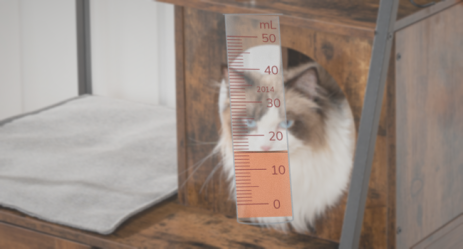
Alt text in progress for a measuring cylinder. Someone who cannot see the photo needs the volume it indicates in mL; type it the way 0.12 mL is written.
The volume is 15 mL
